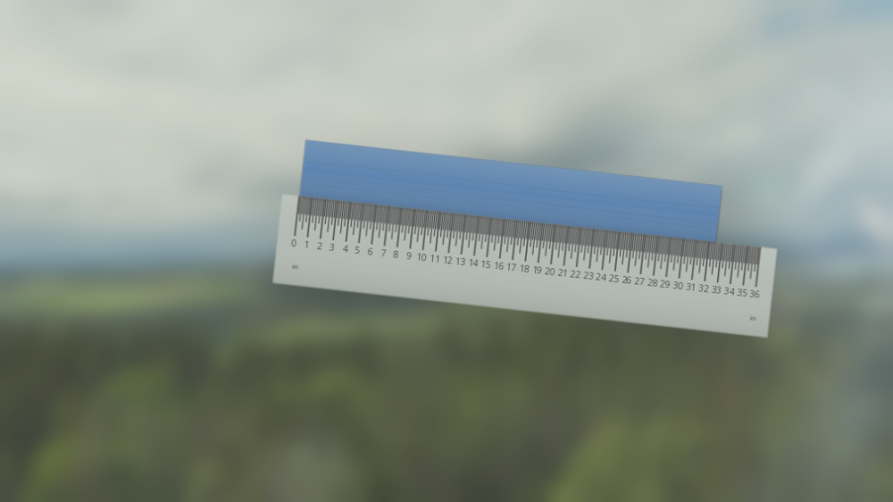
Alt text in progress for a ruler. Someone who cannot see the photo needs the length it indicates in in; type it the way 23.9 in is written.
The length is 32.5 in
